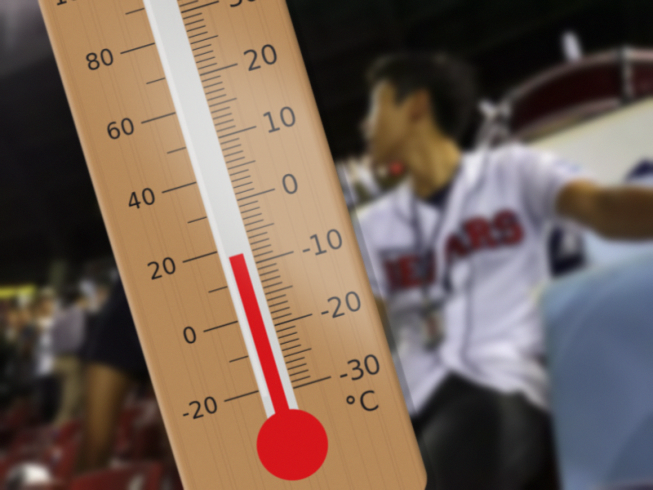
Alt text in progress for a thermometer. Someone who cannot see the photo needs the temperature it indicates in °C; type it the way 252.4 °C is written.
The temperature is -8 °C
